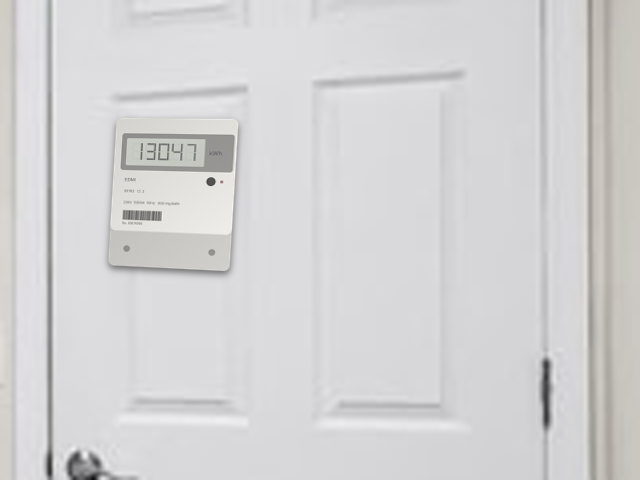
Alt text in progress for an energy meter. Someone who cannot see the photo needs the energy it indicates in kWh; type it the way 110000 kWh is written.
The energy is 13047 kWh
